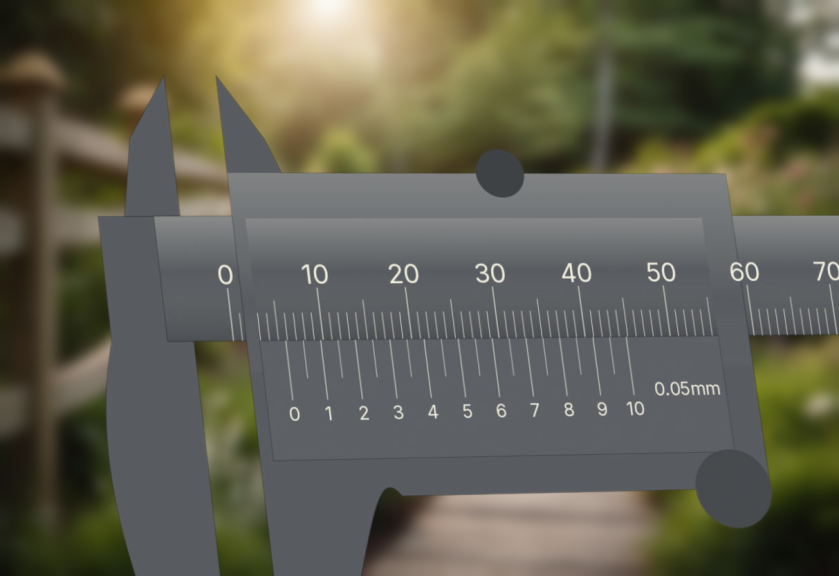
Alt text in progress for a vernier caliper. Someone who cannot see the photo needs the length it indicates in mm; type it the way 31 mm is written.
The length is 5.8 mm
